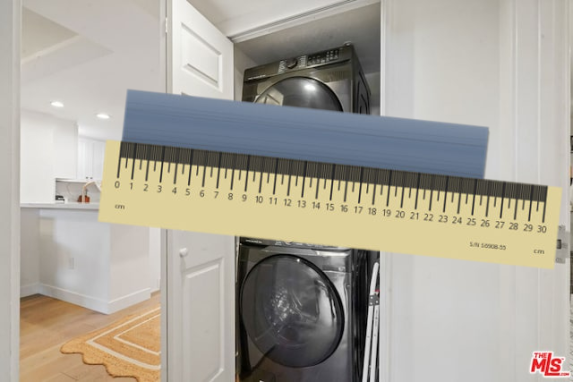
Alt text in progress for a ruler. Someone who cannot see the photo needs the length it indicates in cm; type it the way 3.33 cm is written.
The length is 25.5 cm
